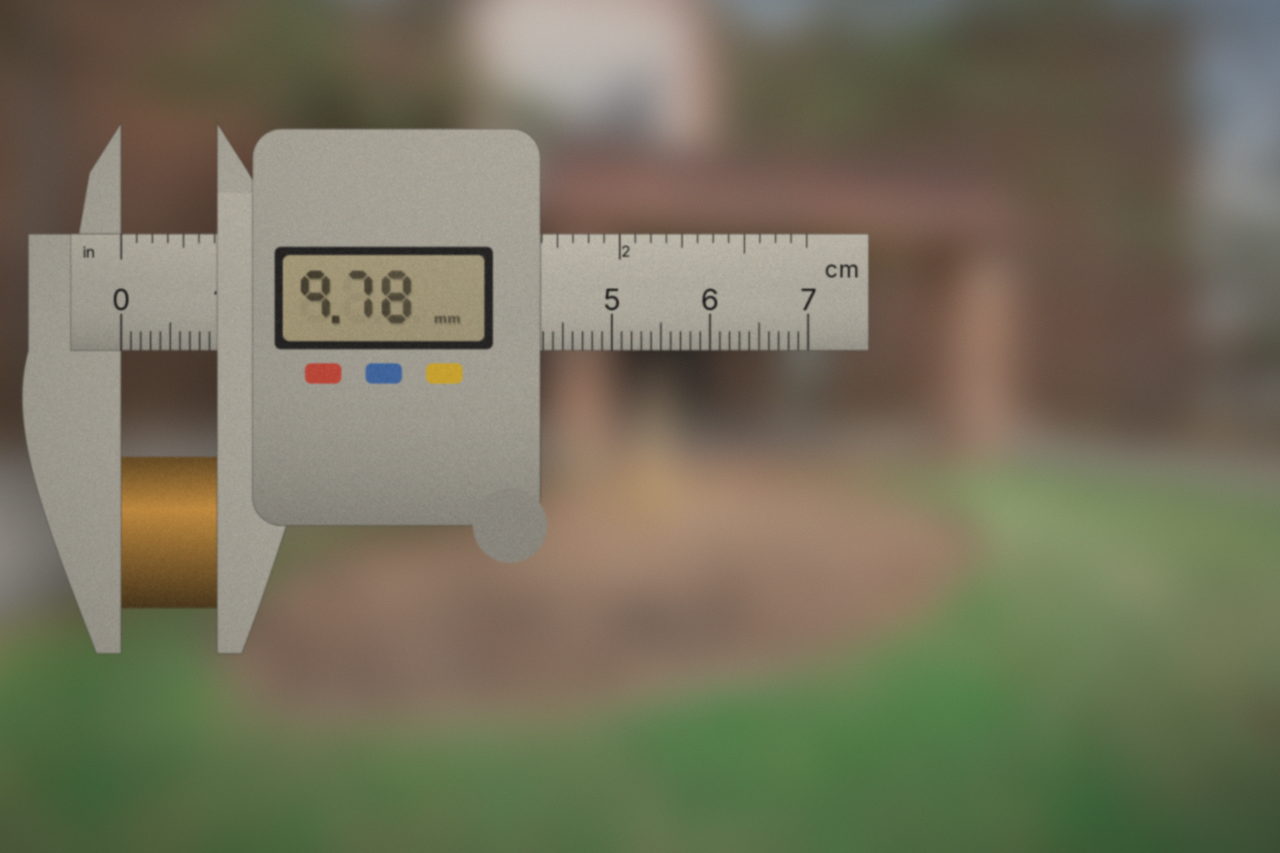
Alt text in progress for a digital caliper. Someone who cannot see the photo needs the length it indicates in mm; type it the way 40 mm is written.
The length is 9.78 mm
